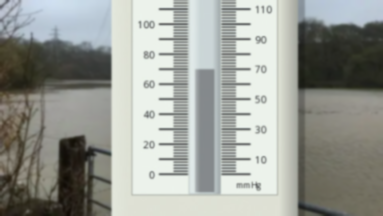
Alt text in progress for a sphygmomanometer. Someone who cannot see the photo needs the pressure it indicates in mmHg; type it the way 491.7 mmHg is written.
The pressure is 70 mmHg
